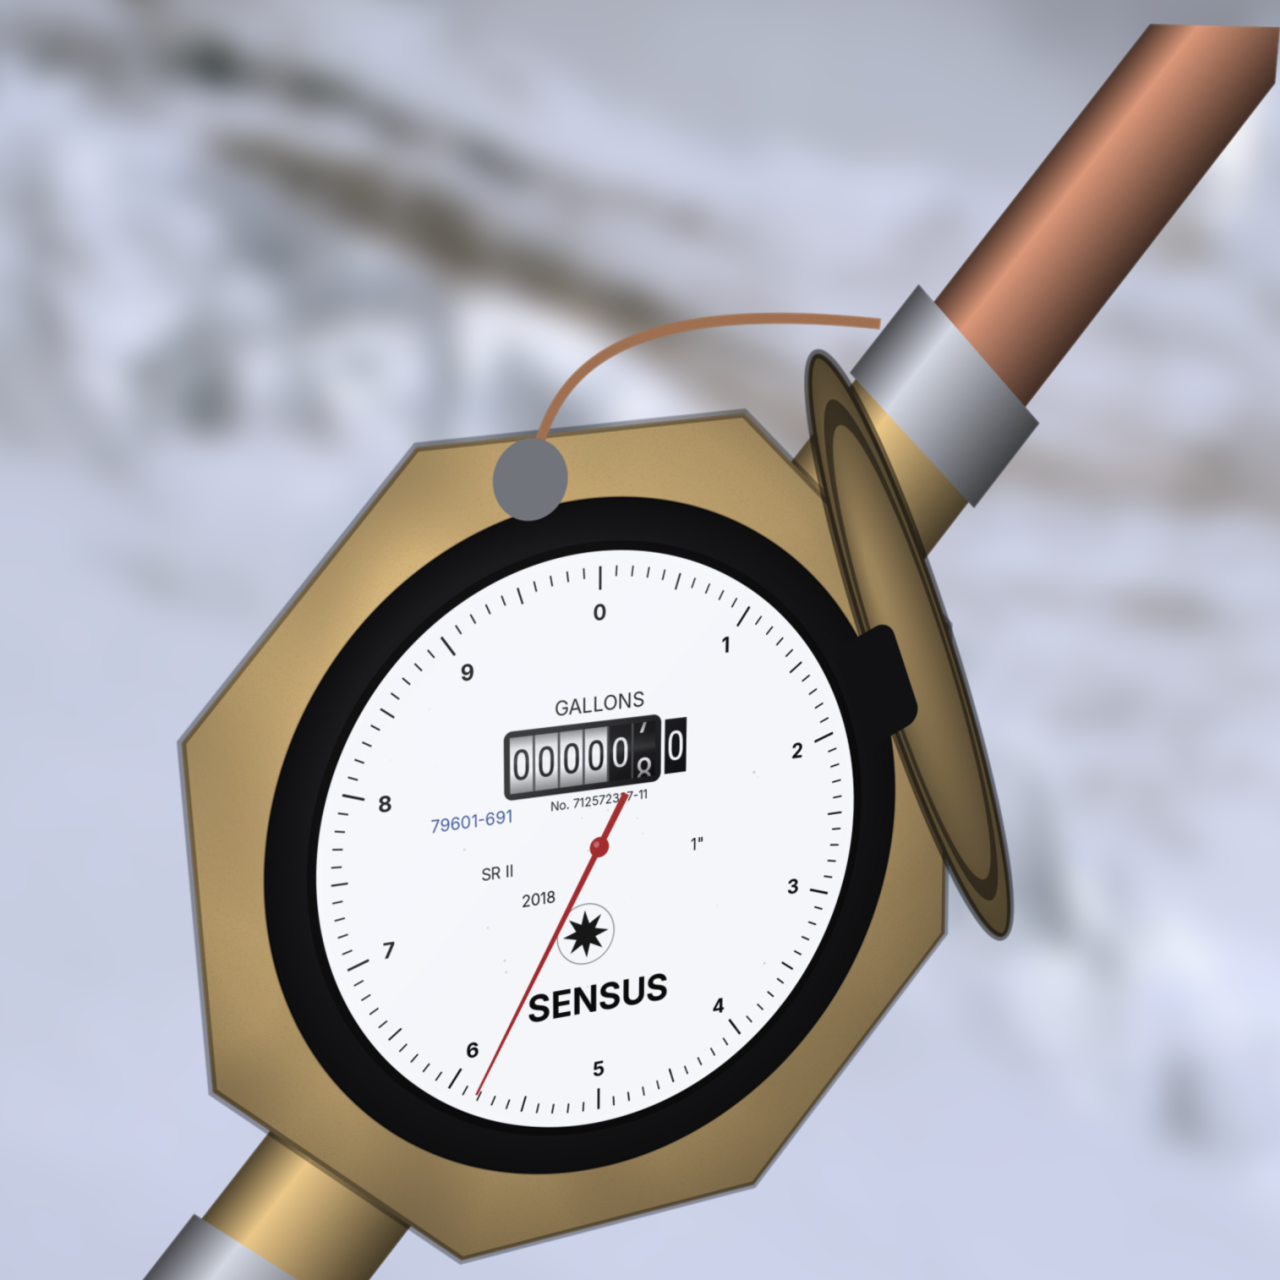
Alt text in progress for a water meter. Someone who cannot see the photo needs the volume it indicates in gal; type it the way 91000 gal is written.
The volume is 75.8 gal
